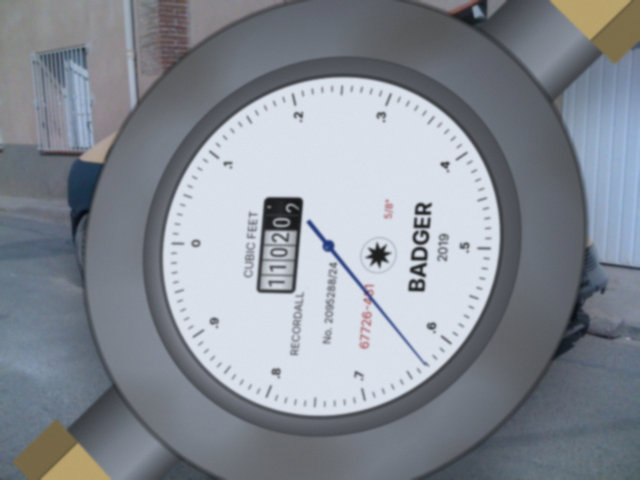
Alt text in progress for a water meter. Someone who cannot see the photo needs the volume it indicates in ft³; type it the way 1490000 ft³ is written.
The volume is 110201.63 ft³
